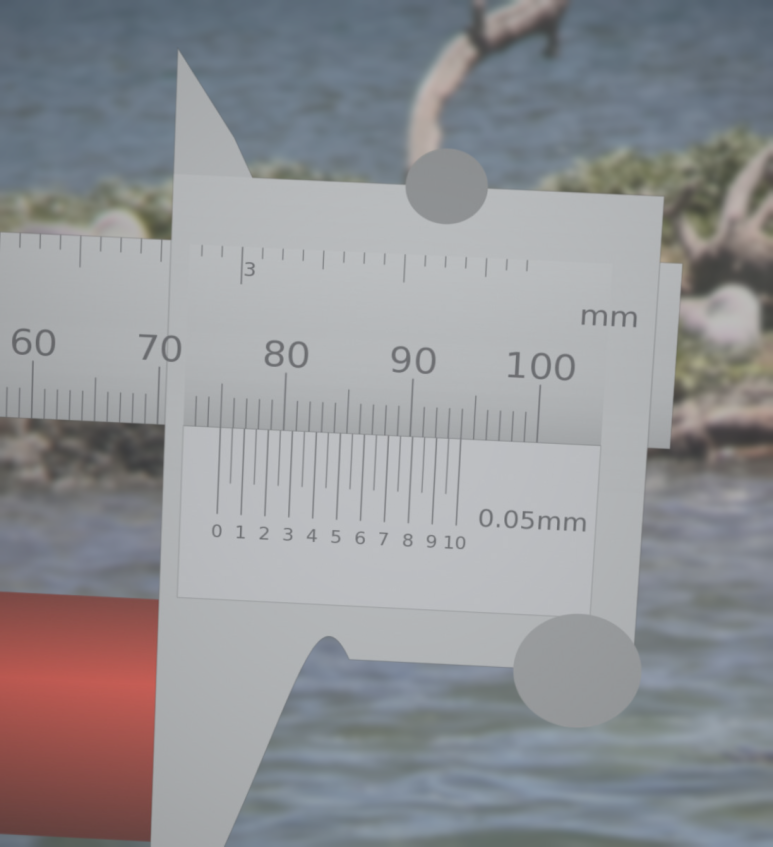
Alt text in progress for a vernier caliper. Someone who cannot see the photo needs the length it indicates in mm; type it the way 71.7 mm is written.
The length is 75.0 mm
